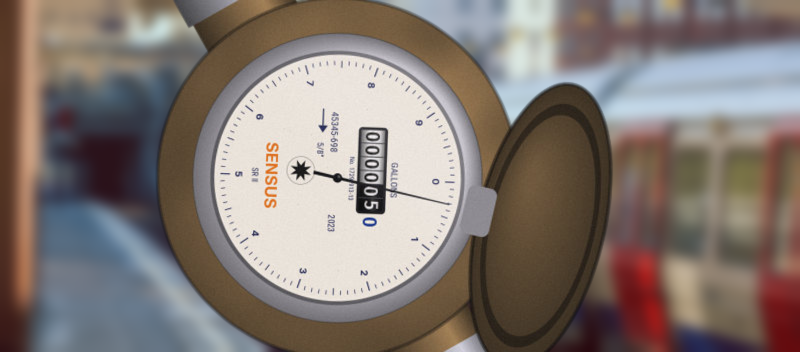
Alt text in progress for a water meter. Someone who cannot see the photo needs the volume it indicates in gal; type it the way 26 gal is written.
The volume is 50.3 gal
